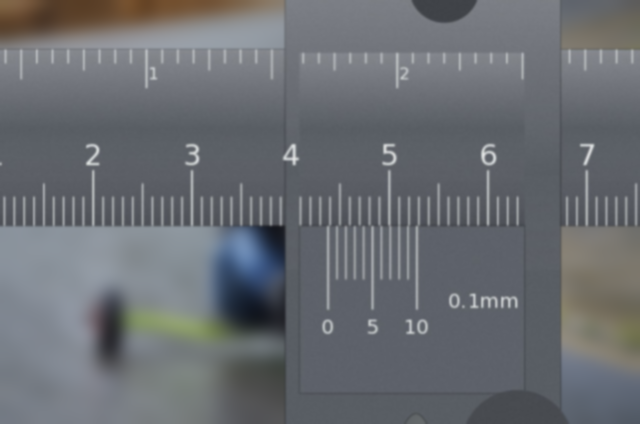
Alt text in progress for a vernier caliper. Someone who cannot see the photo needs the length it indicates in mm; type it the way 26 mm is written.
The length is 43.8 mm
